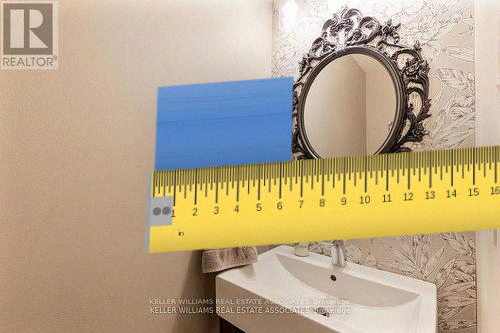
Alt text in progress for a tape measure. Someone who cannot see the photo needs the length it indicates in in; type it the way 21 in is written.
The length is 6.5 in
